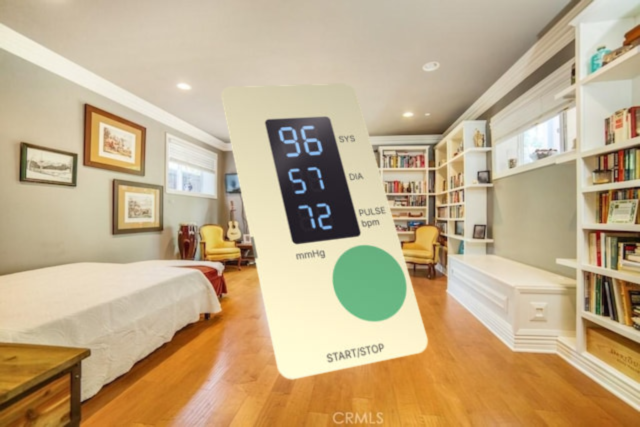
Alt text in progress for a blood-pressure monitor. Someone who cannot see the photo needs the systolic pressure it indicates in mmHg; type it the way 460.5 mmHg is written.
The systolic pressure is 96 mmHg
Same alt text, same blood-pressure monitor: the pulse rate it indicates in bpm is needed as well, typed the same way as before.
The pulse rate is 72 bpm
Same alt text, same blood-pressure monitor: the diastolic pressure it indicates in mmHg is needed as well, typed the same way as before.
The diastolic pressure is 57 mmHg
